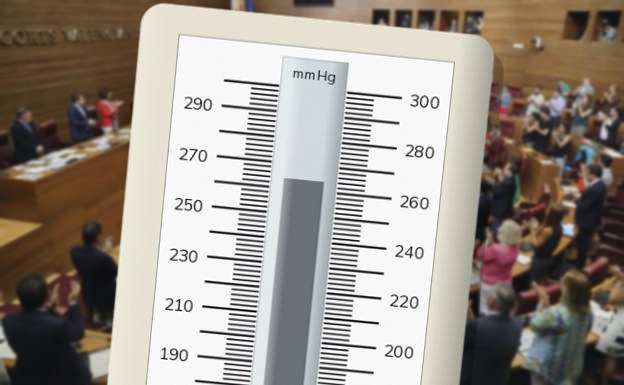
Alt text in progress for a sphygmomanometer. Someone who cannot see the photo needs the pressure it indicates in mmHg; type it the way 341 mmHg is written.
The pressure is 264 mmHg
